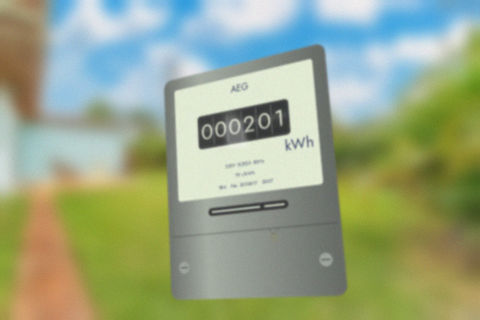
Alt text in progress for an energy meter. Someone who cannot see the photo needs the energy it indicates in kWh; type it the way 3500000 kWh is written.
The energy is 201 kWh
